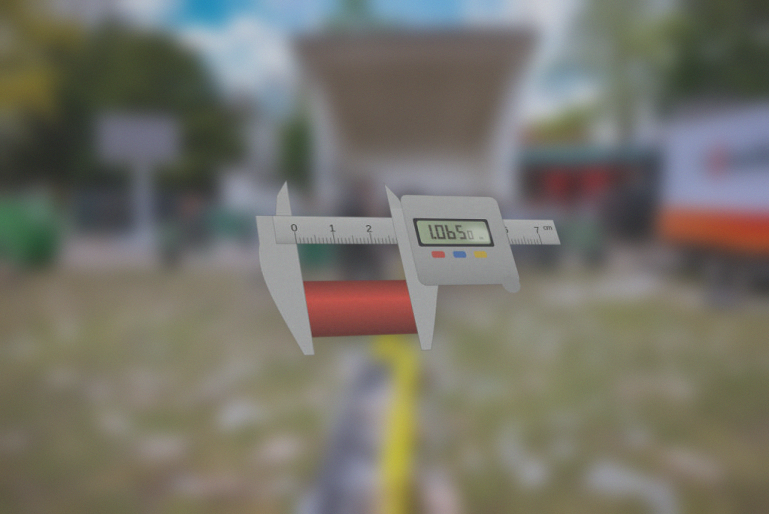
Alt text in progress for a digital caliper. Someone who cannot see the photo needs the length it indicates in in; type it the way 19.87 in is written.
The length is 1.0650 in
